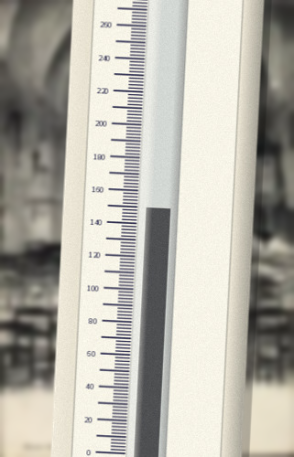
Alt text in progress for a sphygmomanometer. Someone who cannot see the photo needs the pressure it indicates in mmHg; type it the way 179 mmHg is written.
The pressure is 150 mmHg
